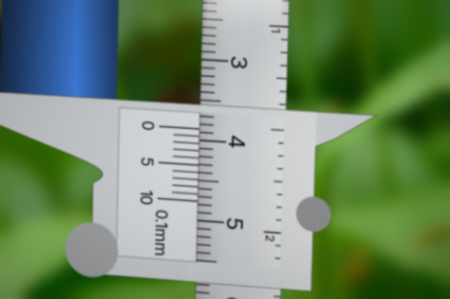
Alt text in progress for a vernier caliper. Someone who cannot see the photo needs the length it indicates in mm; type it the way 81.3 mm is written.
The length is 38.6 mm
